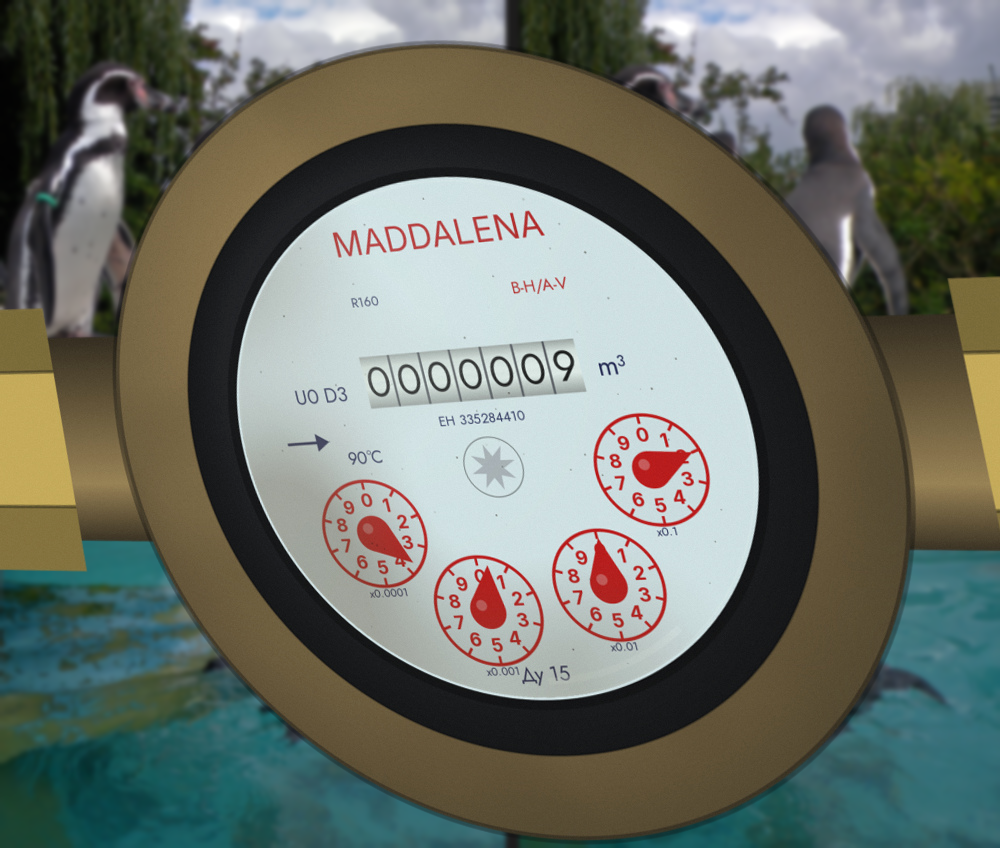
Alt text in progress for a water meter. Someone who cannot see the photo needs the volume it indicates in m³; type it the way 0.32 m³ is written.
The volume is 9.2003 m³
